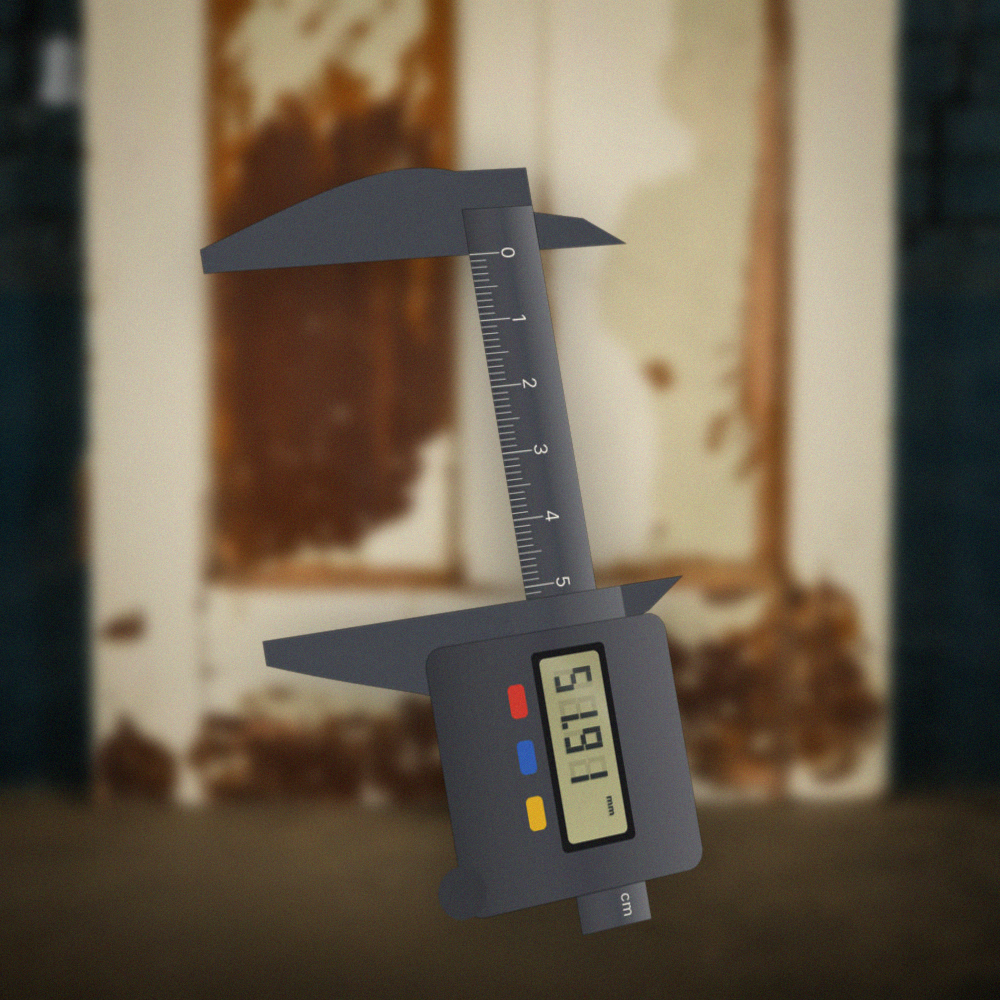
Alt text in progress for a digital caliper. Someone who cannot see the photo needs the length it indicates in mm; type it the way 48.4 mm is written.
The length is 51.91 mm
